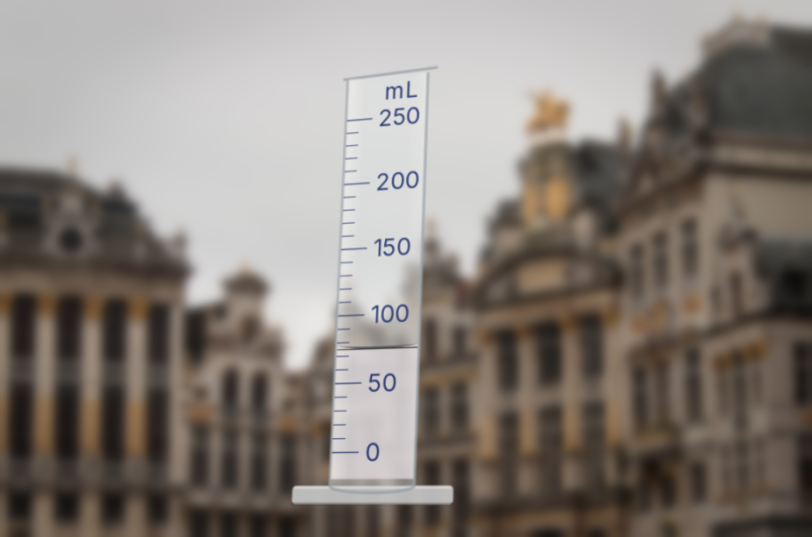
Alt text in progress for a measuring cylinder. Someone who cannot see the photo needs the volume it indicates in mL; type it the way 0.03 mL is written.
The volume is 75 mL
